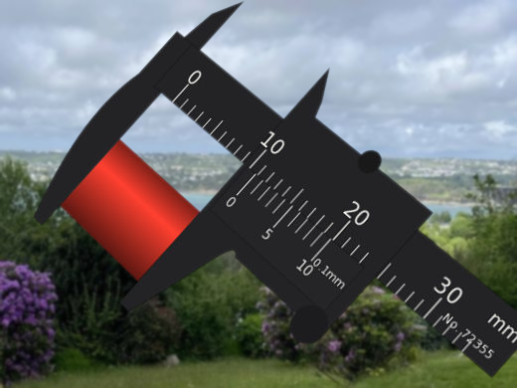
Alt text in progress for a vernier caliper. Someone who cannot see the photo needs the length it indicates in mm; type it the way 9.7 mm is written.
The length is 10.8 mm
